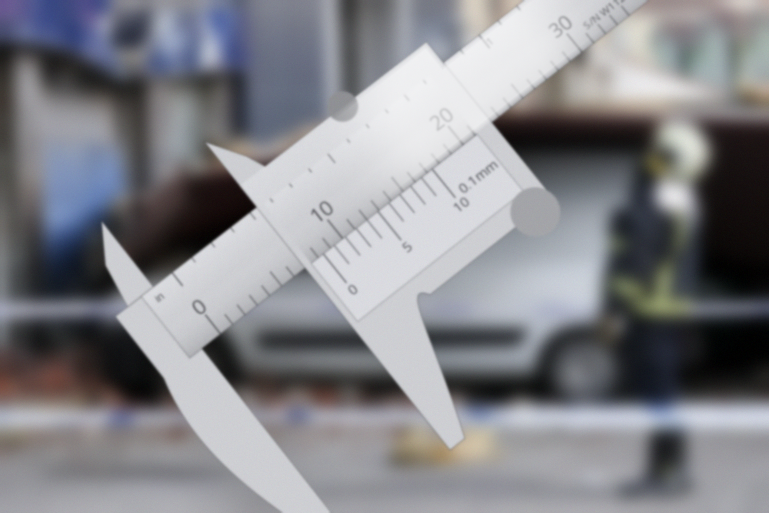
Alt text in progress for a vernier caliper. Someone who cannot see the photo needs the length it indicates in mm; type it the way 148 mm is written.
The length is 8.4 mm
